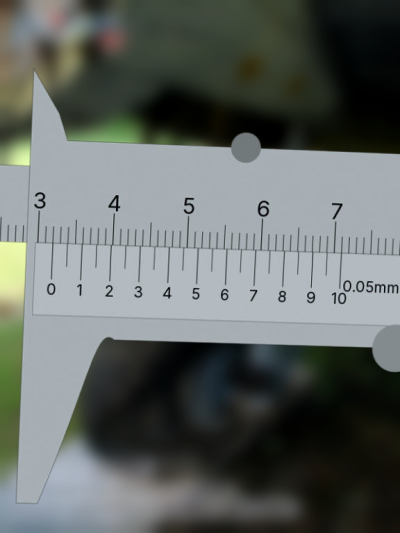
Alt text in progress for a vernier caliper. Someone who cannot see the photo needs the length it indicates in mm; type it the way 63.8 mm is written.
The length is 32.0 mm
